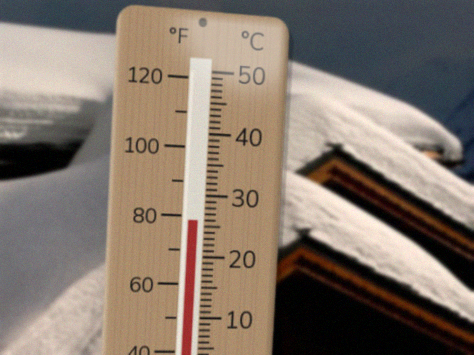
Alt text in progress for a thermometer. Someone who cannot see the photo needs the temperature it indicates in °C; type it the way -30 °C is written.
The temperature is 26 °C
